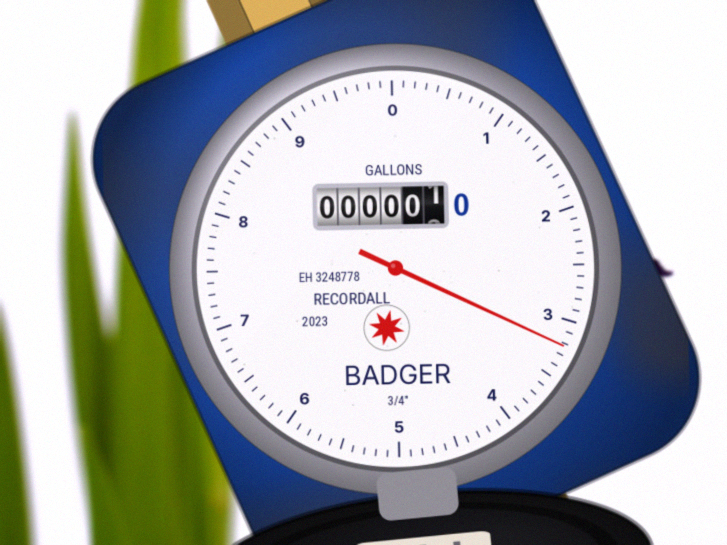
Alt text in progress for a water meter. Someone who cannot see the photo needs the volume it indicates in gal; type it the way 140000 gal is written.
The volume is 13.2 gal
